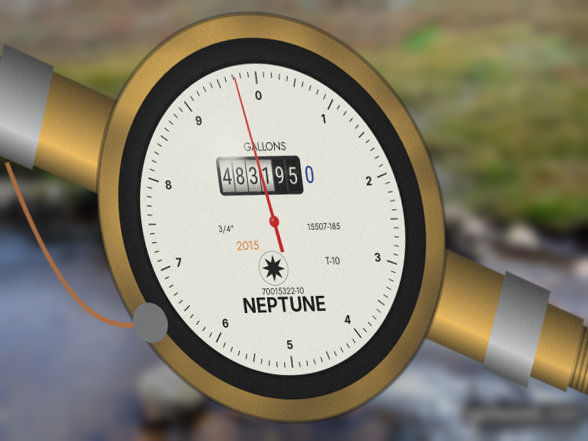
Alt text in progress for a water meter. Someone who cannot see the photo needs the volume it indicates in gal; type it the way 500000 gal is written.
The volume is 4831949.7 gal
